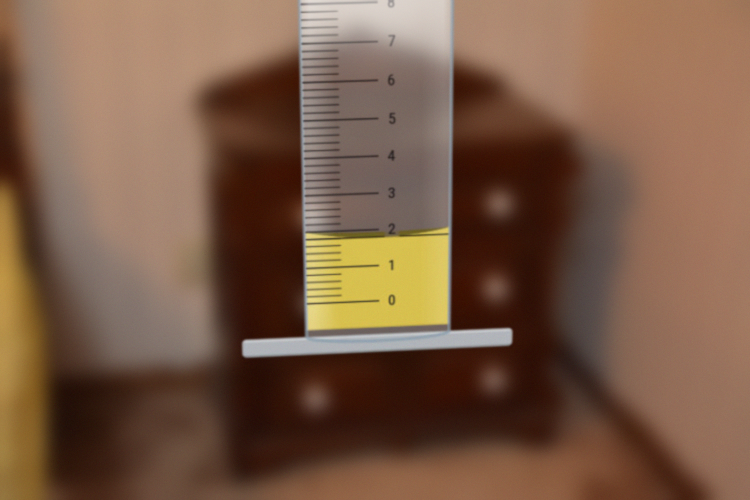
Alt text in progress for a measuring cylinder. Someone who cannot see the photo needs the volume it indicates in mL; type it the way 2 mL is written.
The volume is 1.8 mL
